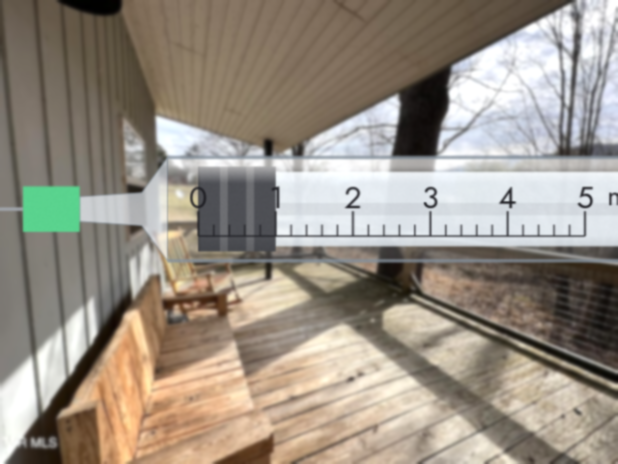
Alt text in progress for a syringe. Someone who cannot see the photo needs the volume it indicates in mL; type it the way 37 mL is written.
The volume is 0 mL
